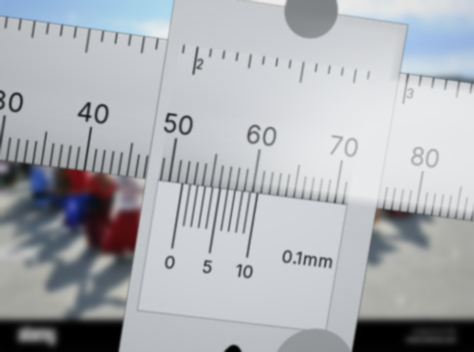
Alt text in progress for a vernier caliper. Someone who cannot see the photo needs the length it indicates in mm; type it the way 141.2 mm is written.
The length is 51.6 mm
